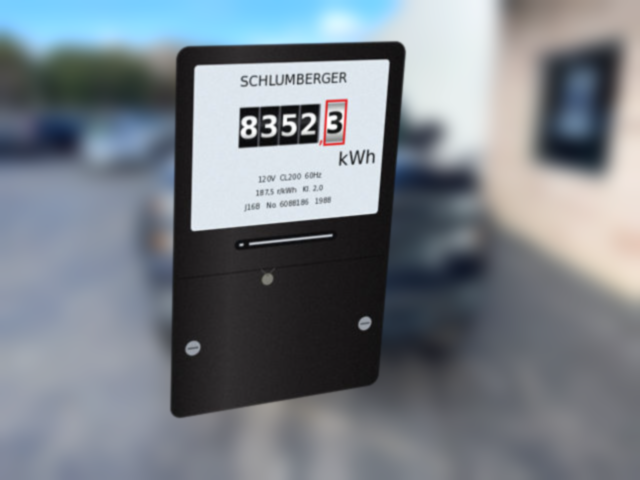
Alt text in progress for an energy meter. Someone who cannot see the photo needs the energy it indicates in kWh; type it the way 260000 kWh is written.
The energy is 8352.3 kWh
